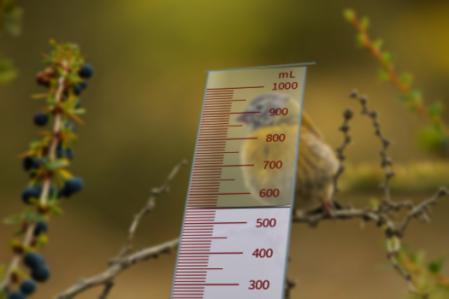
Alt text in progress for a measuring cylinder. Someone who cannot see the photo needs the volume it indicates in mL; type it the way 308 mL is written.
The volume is 550 mL
